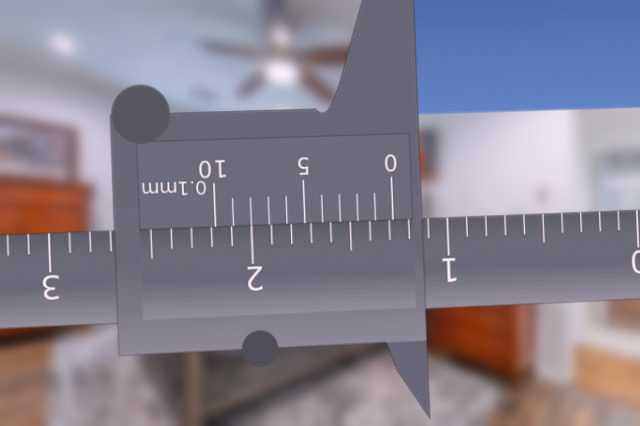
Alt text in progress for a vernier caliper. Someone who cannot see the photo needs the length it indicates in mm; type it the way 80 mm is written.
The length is 12.8 mm
